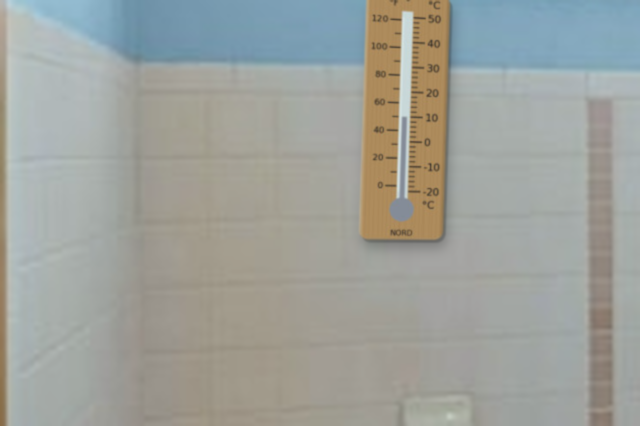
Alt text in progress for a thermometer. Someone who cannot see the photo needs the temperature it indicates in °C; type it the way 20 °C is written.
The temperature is 10 °C
